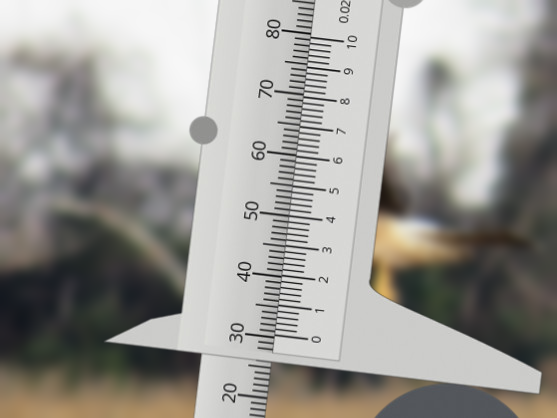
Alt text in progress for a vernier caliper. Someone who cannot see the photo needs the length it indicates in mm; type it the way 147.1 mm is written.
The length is 30.4 mm
